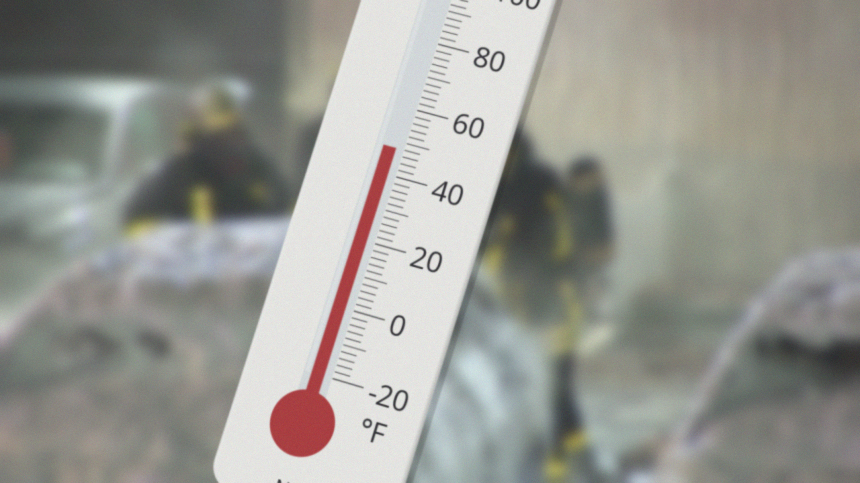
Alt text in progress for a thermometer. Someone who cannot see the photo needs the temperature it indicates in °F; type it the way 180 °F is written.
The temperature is 48 °F
